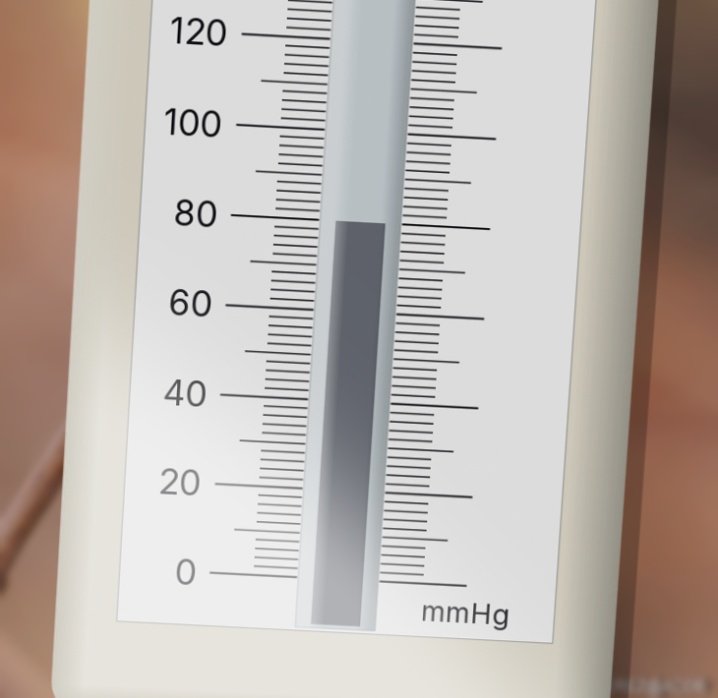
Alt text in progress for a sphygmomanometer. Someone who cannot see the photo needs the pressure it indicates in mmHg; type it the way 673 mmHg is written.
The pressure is 80 mmHg
